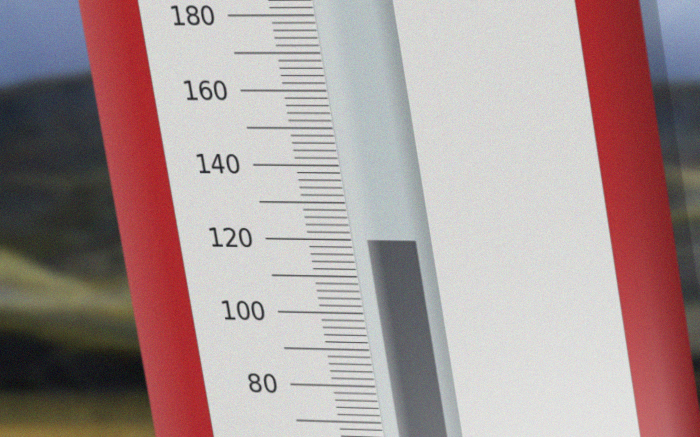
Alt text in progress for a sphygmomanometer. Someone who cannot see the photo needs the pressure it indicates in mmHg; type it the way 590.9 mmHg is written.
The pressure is 120 mmHg
